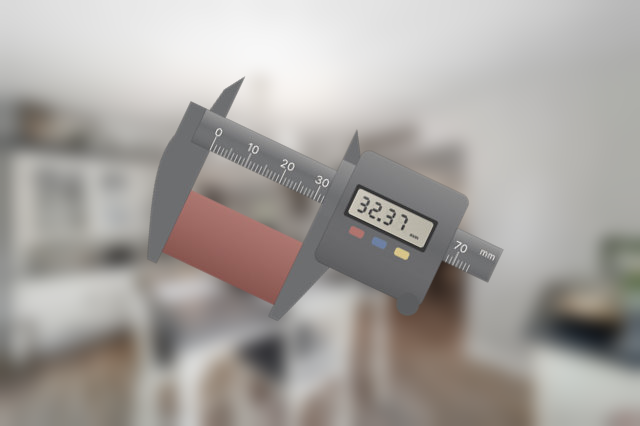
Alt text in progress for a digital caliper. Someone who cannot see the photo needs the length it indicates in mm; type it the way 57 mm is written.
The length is 32.37 mm
